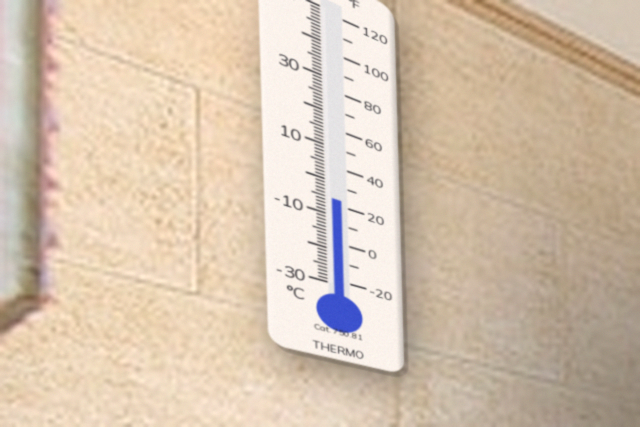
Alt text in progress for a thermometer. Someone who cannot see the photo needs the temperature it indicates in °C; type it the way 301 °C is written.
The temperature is -5 °C
